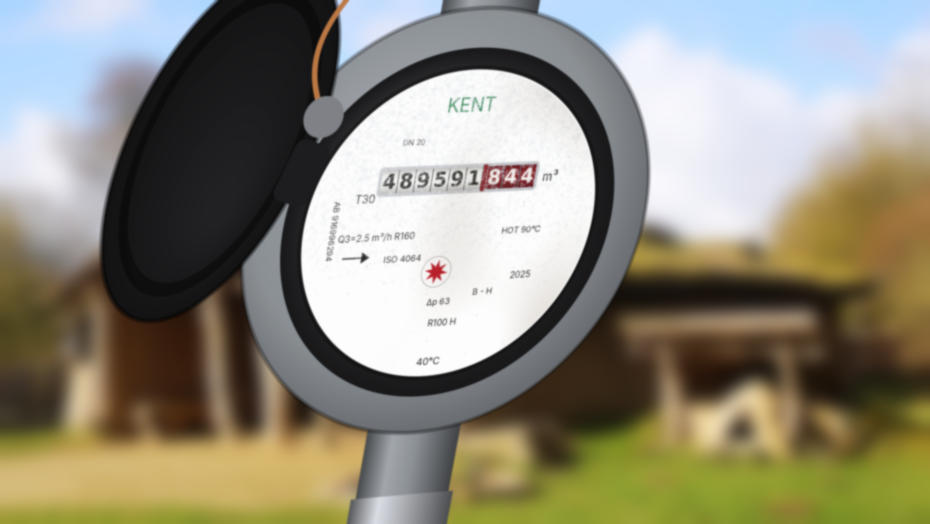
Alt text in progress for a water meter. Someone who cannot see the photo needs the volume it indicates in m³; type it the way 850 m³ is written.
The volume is 489591.844 m³
